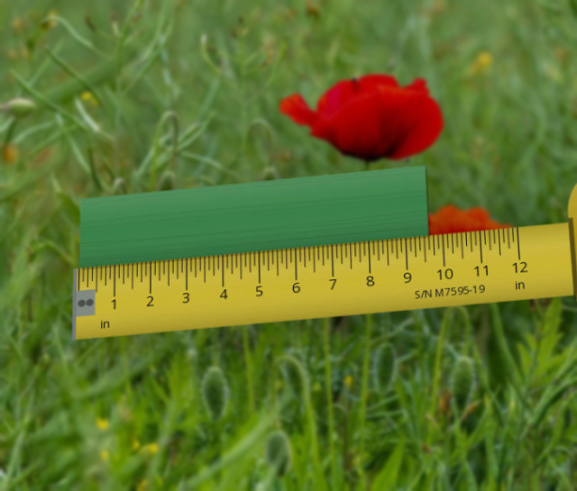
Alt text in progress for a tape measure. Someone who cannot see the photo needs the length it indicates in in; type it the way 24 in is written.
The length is 9.625 in
